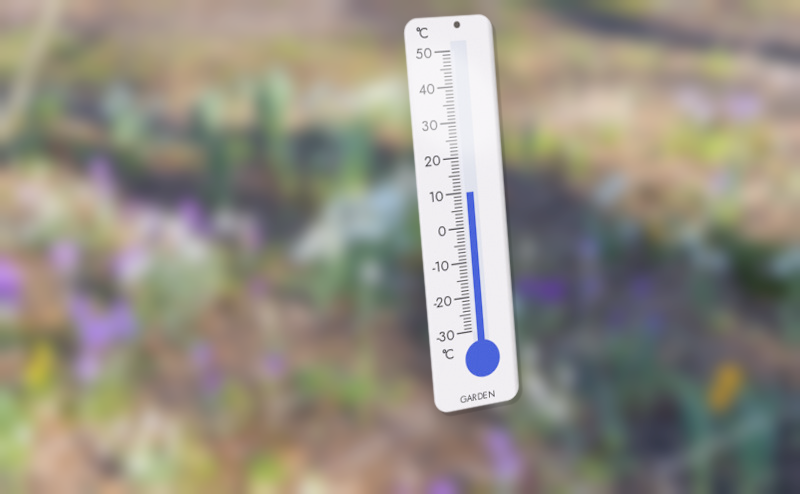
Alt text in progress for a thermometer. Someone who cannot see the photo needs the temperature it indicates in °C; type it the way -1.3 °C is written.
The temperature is 10 °C
